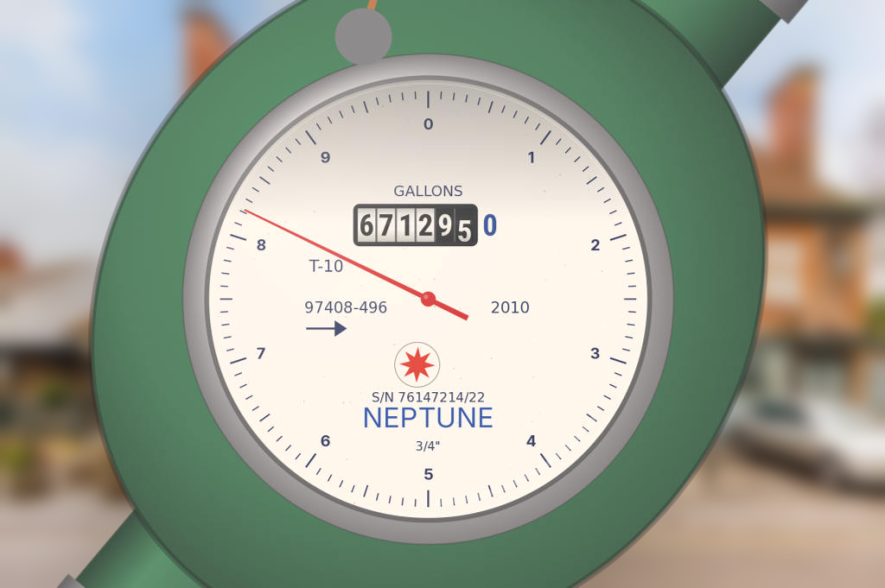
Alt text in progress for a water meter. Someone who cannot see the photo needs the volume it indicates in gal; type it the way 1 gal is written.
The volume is 6712948.2 gal
